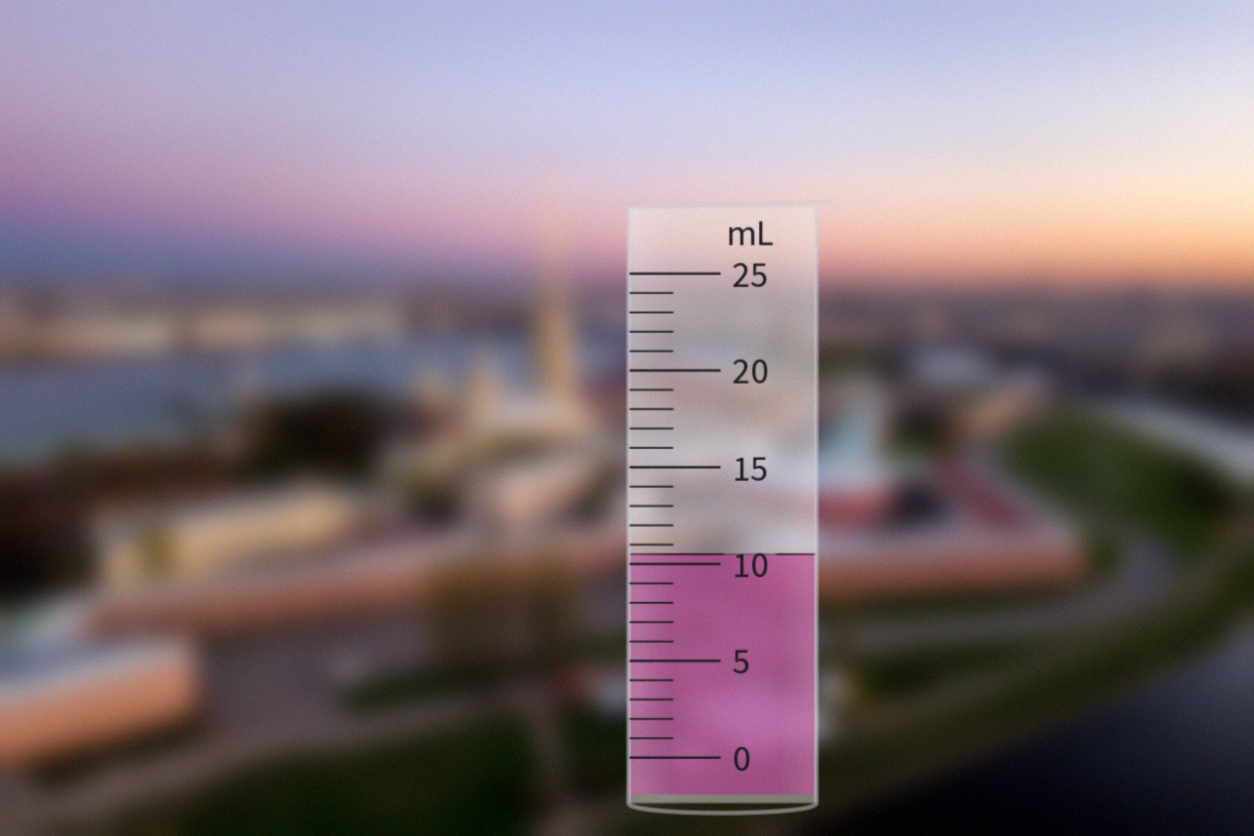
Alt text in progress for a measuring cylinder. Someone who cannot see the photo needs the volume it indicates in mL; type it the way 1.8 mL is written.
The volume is 10.5 mL
